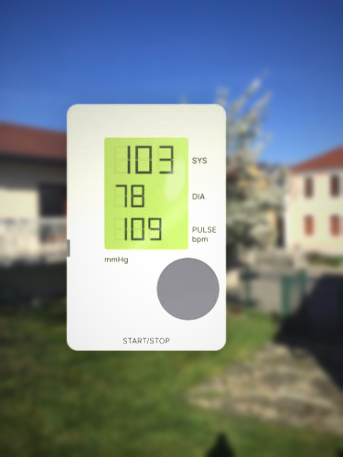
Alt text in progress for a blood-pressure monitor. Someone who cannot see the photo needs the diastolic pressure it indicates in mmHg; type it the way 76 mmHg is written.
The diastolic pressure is 78 mmHg
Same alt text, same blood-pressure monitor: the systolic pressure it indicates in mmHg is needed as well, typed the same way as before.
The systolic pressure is 103 mmHg
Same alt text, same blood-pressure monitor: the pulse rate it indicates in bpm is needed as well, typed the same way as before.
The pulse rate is 109 bpm
